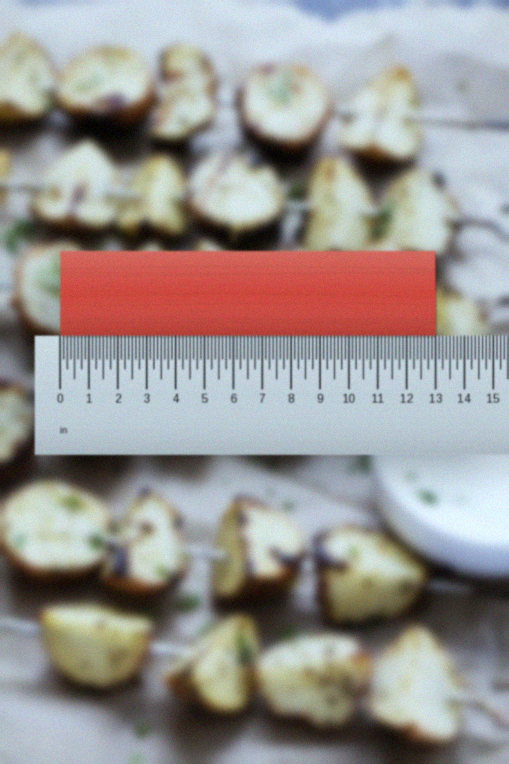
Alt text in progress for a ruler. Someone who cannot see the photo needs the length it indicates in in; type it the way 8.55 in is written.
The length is 13 in
